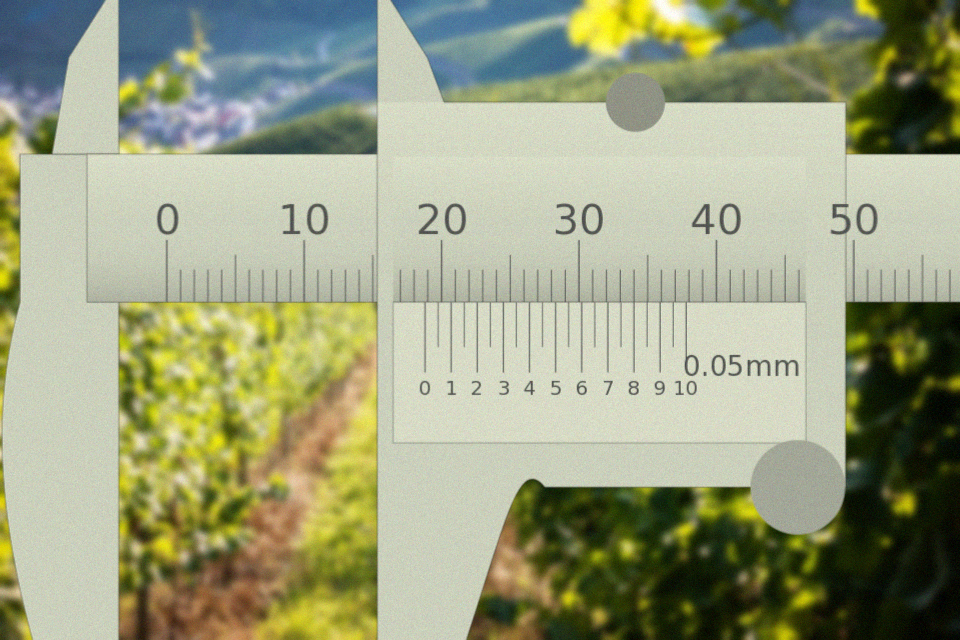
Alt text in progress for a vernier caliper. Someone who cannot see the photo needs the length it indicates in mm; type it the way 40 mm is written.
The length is 18.8 mm
